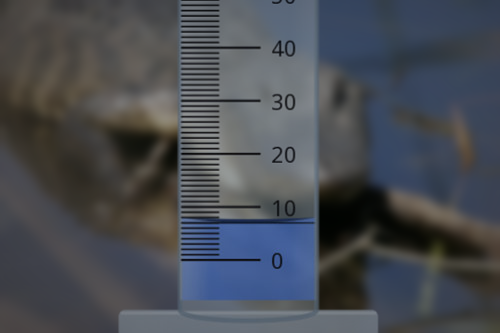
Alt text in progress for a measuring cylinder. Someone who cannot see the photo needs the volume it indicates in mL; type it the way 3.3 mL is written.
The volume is 7 mL
